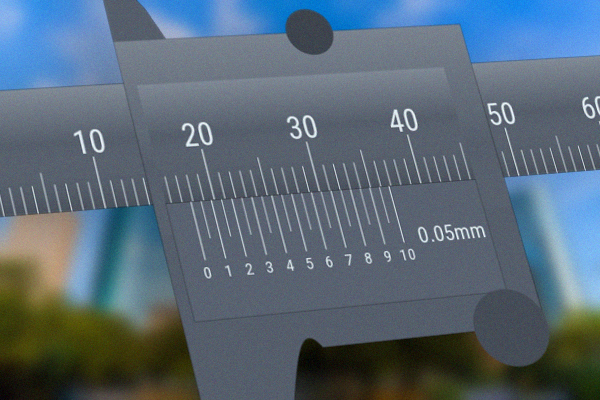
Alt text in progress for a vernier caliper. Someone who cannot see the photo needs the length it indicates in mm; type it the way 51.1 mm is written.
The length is 17.8 mm
